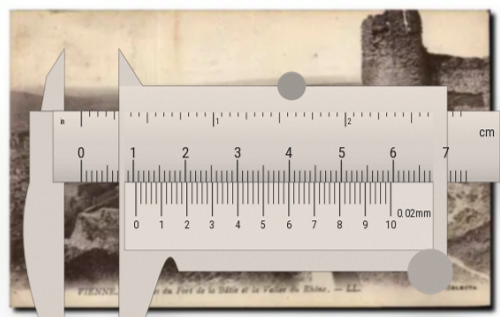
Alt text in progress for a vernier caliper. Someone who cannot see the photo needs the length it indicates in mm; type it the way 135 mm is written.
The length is 10.5 mm
